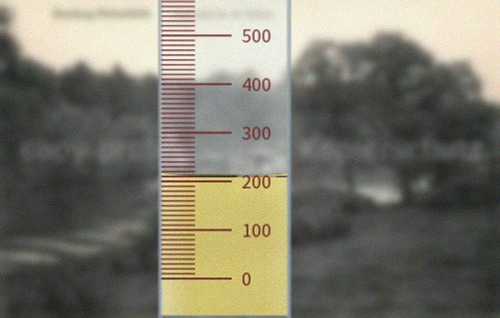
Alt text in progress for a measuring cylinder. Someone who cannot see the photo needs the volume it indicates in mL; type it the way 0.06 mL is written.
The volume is 210 mL
